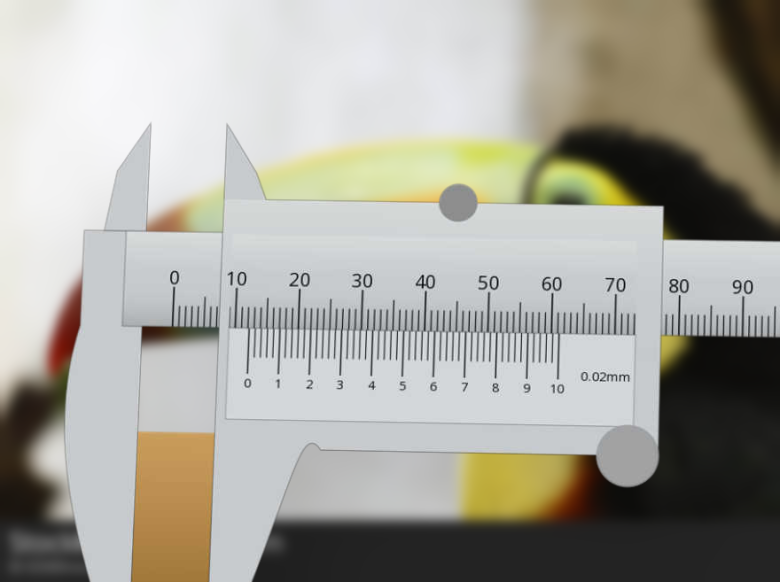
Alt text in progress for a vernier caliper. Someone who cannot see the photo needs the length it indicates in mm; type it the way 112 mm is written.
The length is 12.2 mm
